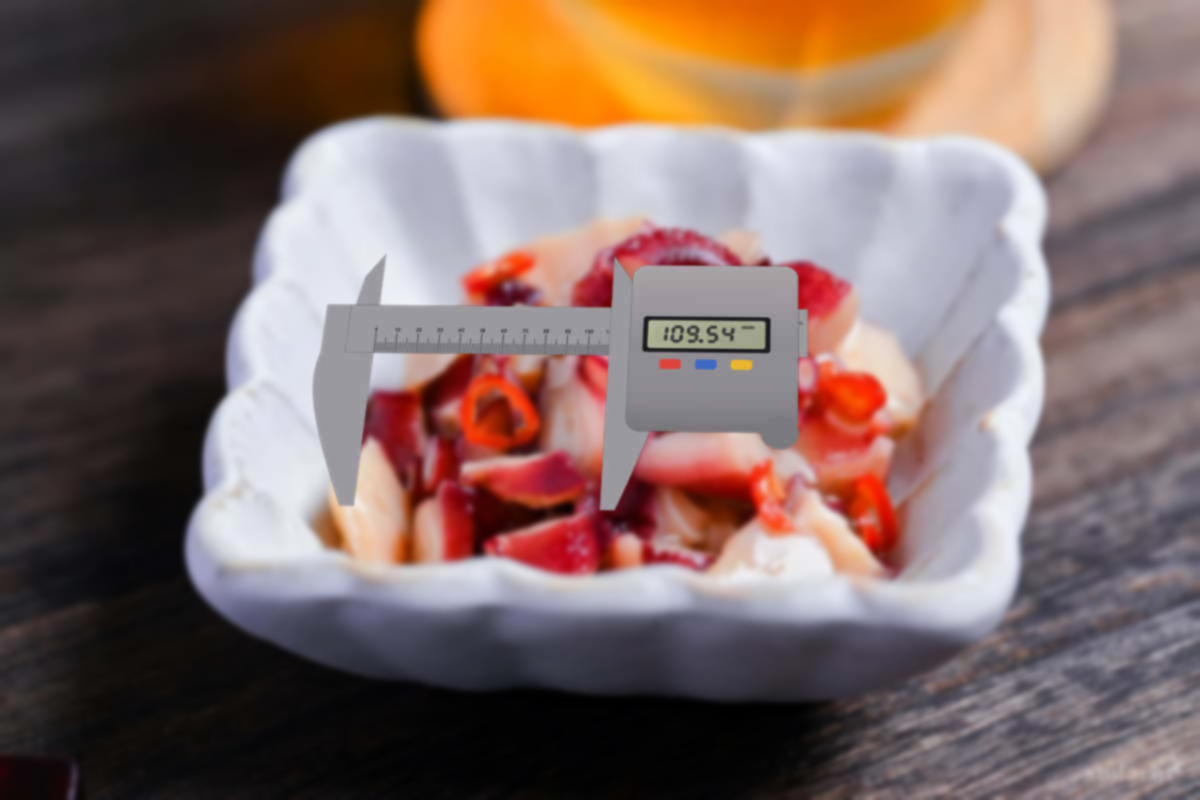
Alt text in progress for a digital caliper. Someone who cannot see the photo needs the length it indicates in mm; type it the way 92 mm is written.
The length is 109.54 mm
